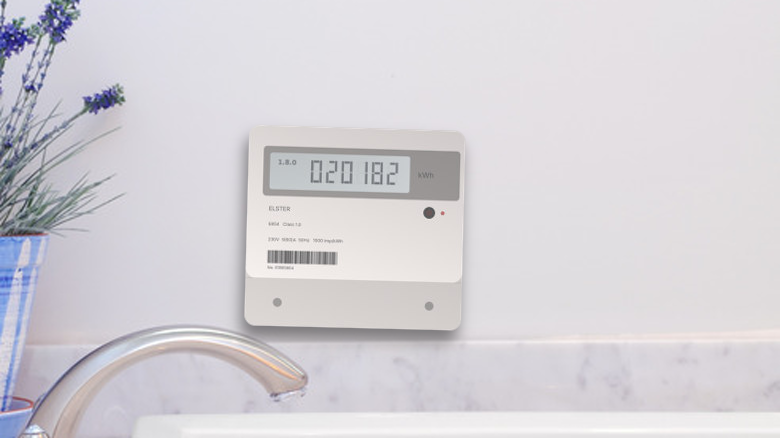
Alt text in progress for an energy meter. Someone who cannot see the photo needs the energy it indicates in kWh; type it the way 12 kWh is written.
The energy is 20182 kWh
